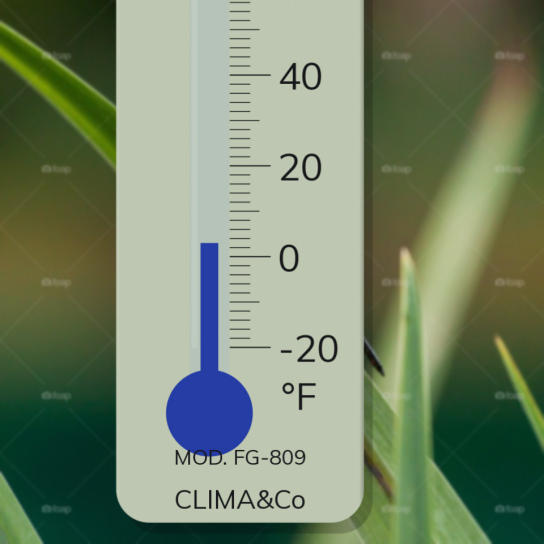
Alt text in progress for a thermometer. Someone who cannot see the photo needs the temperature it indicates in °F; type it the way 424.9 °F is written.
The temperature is 3 °F
